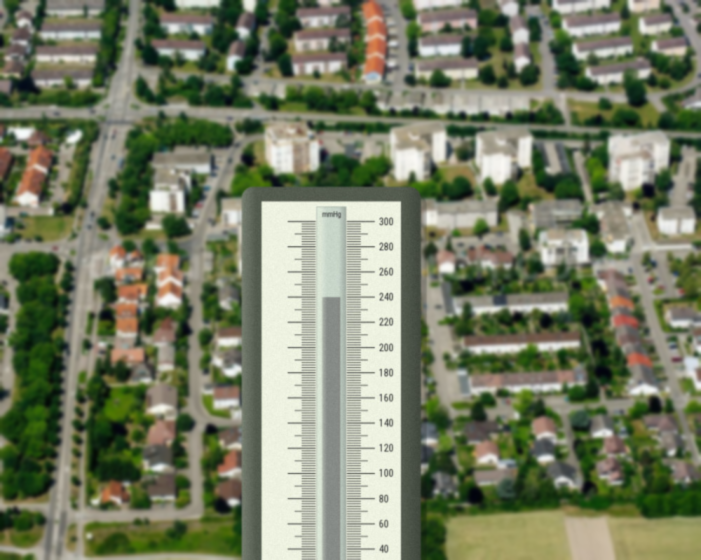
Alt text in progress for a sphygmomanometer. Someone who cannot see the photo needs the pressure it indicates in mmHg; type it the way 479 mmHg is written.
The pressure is 240 mmHg
